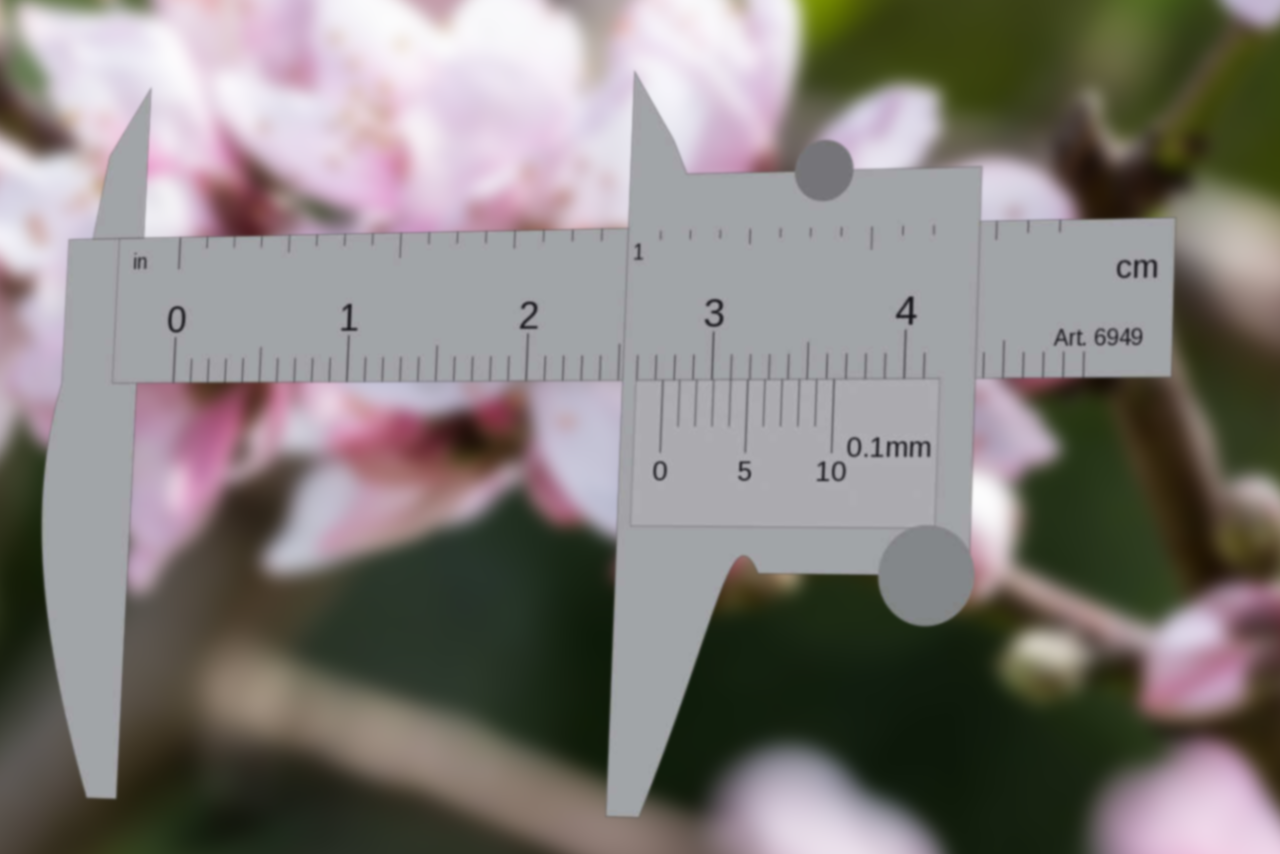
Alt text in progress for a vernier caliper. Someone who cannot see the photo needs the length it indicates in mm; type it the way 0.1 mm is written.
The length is 27.4 mm
